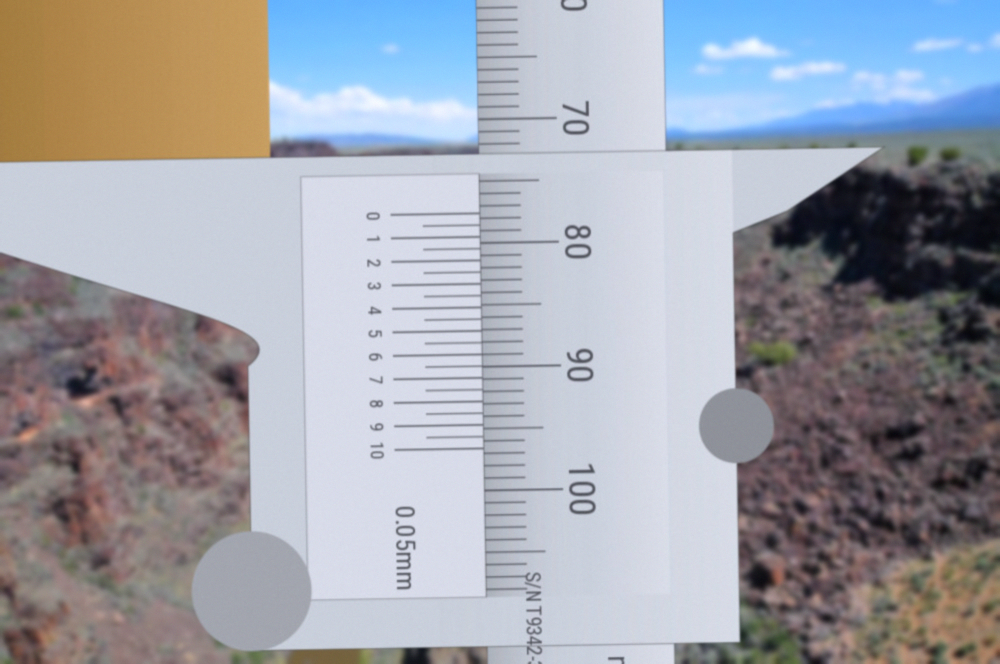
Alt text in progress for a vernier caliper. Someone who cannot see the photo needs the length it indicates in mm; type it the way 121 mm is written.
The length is 77.6 mm
